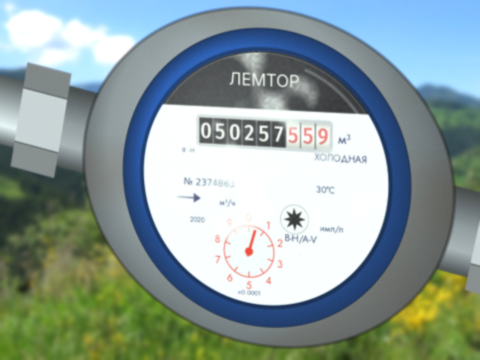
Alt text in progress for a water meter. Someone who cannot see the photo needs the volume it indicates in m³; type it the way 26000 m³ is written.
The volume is 50257.5590 m³
